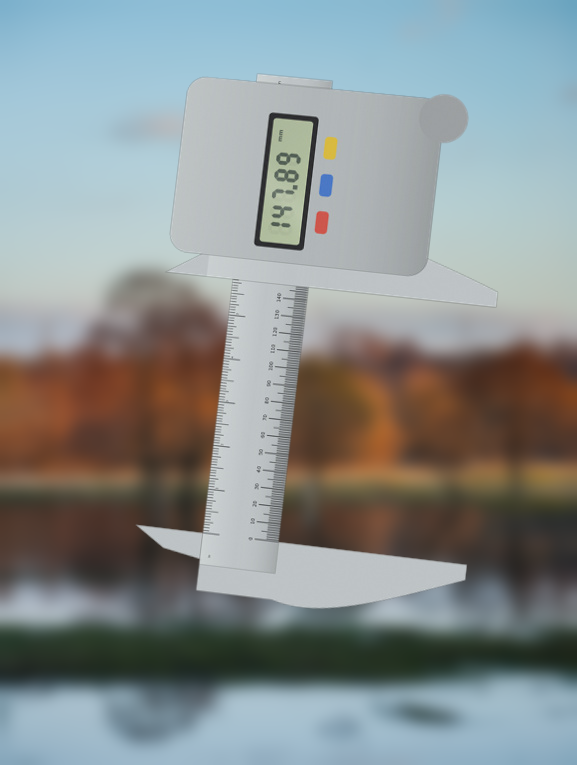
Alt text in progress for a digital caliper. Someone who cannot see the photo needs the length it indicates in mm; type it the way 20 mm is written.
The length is 147.89 mm
